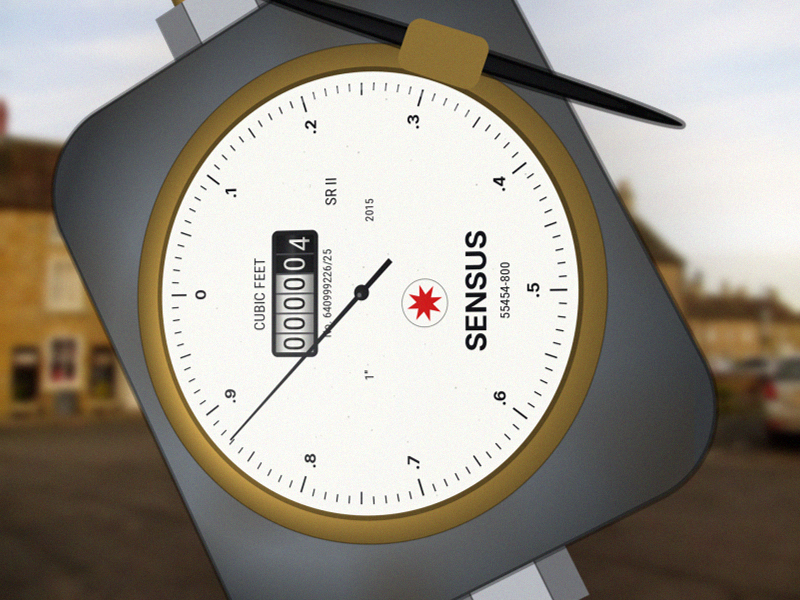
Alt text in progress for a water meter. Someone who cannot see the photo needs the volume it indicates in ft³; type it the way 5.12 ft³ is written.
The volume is 3.87 ft³
